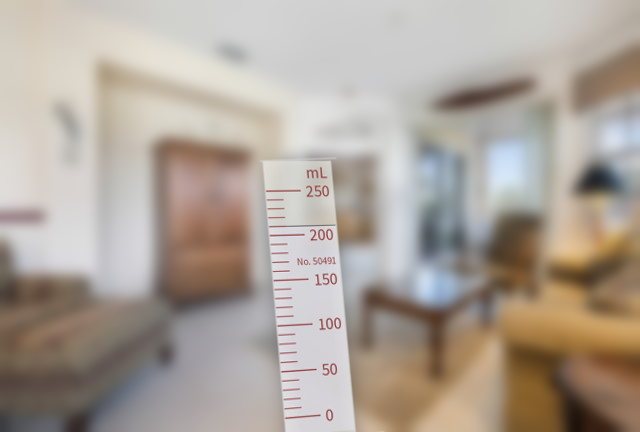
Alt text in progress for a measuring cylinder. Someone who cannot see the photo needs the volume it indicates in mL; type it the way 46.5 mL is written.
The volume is 210 mL
